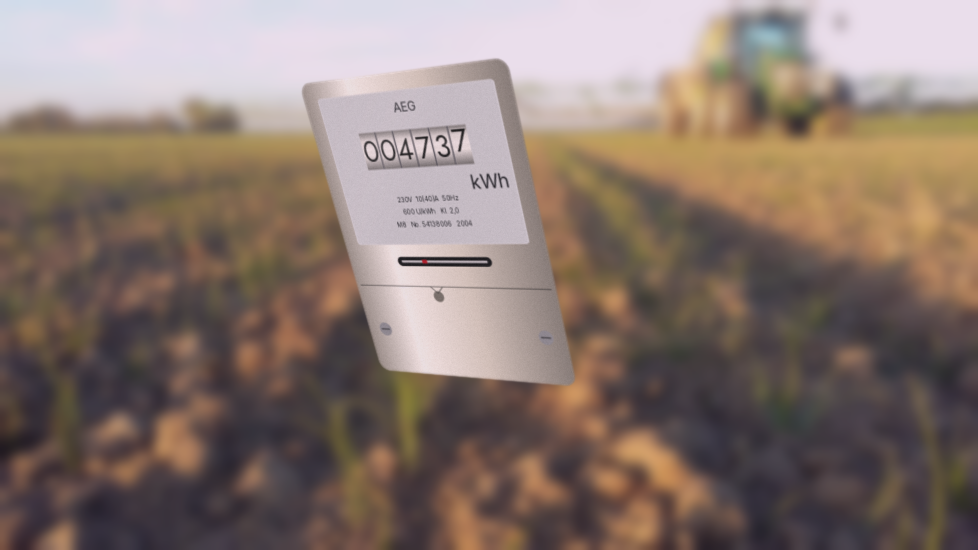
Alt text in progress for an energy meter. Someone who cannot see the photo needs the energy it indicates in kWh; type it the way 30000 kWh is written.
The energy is 4737 kWh
